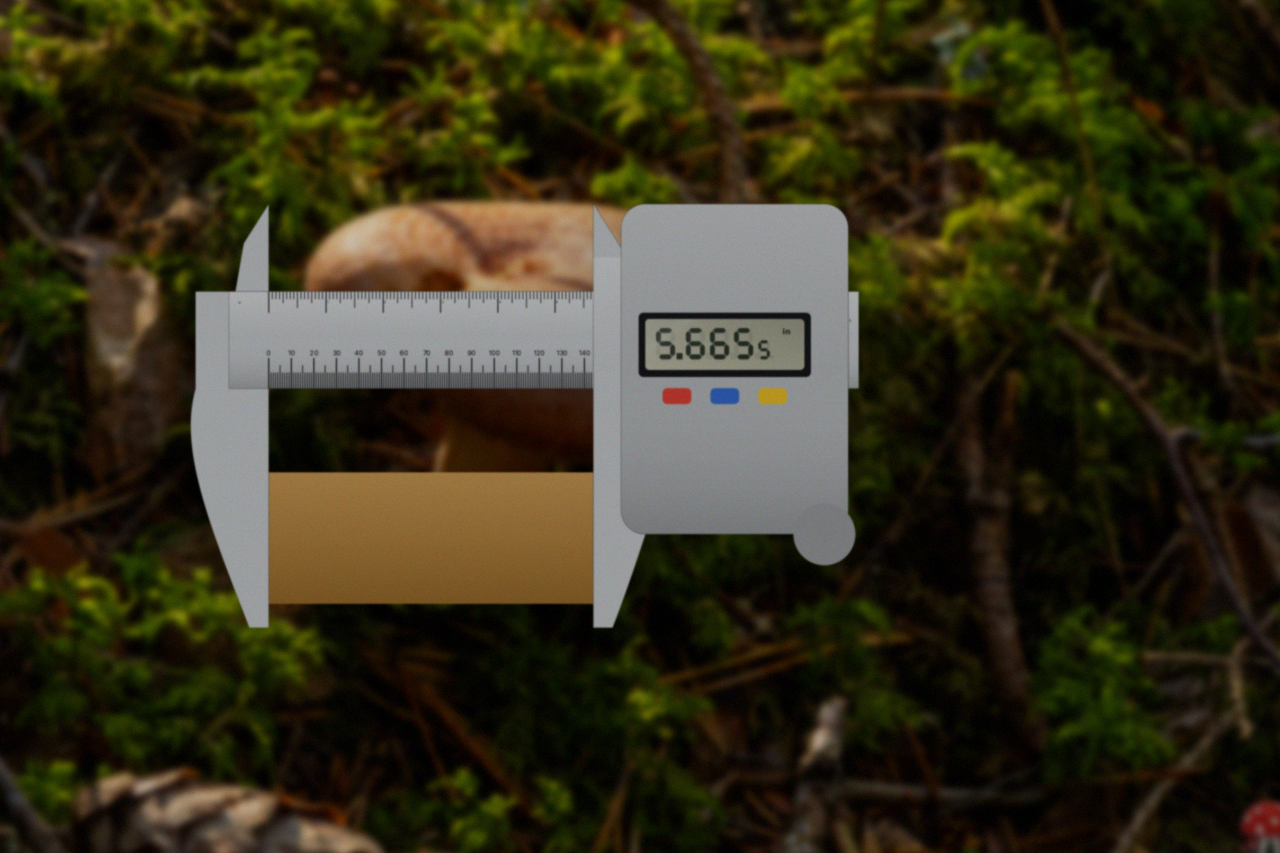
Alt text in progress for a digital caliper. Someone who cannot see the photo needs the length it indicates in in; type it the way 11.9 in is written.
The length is 5.6655 in
